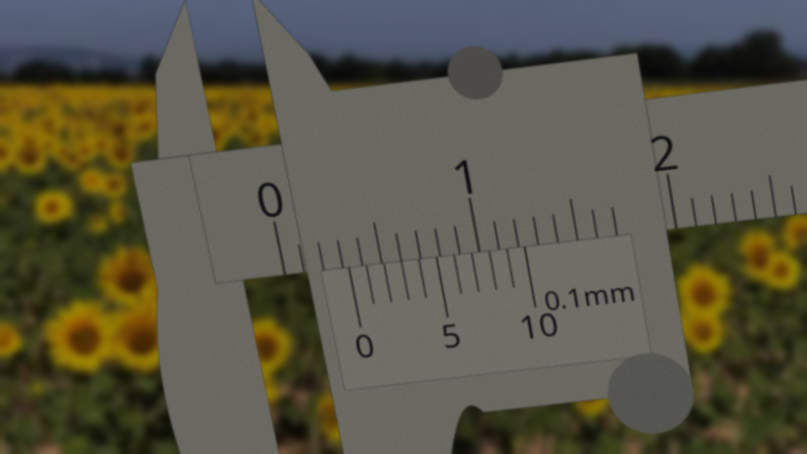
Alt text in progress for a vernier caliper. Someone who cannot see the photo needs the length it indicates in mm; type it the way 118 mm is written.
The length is 3.3 mm
